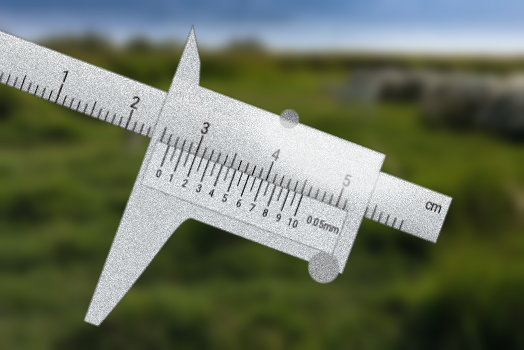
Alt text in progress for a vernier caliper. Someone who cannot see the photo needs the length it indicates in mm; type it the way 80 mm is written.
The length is 26.2 mm
